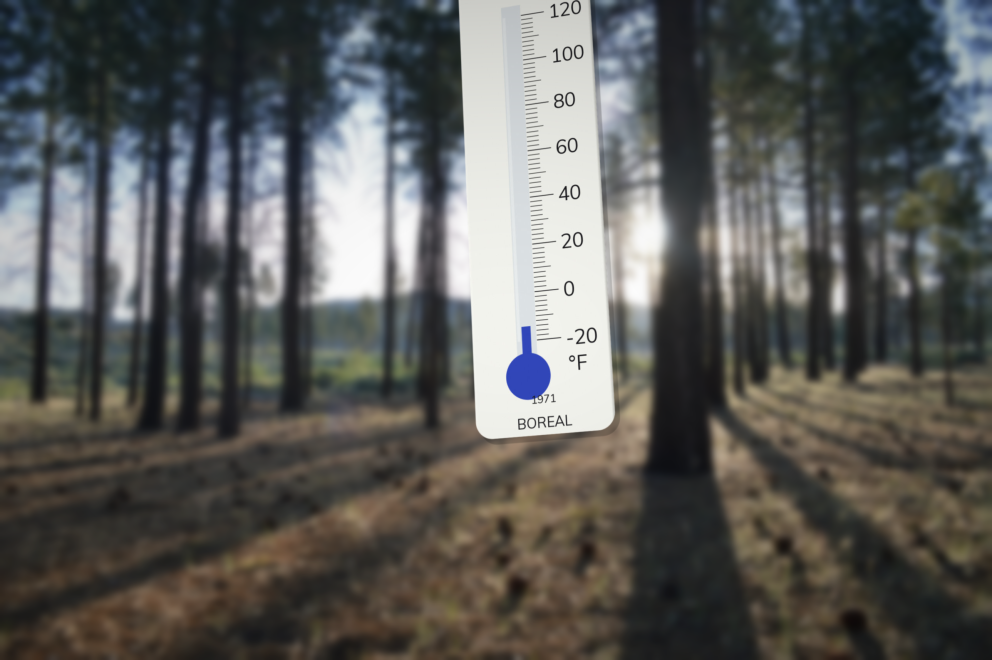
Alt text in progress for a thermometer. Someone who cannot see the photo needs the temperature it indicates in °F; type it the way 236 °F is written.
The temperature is -14 °F
